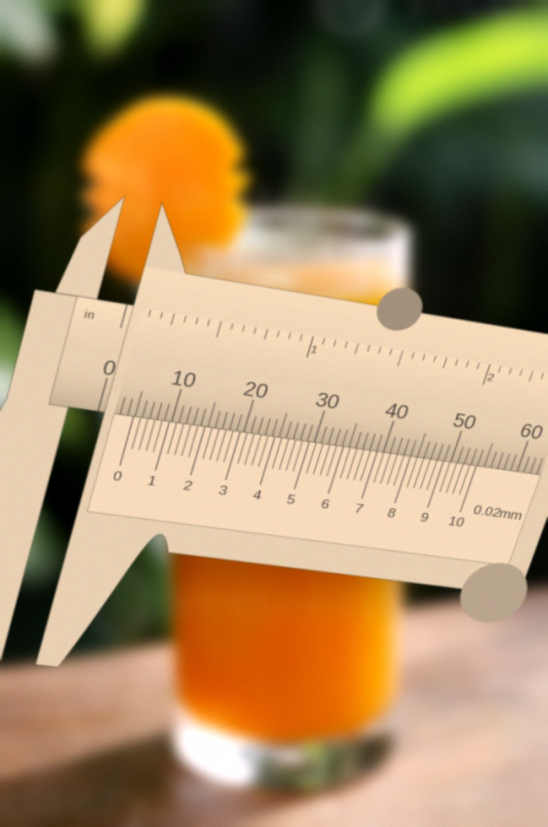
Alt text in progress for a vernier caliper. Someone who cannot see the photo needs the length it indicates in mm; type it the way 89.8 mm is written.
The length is 4.8 mm
